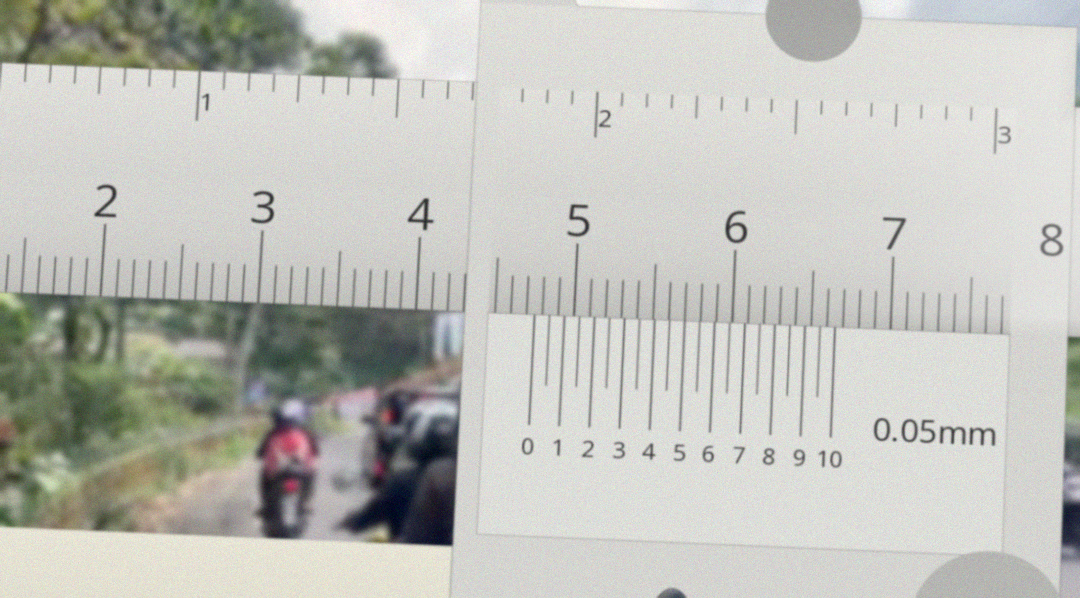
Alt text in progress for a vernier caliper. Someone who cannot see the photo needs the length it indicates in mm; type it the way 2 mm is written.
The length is 47.5 mm
